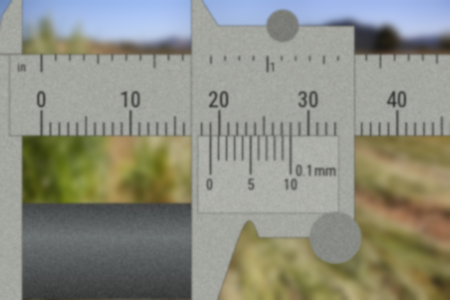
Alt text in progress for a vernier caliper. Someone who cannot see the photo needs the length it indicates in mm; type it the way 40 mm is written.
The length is 19.0 mm
